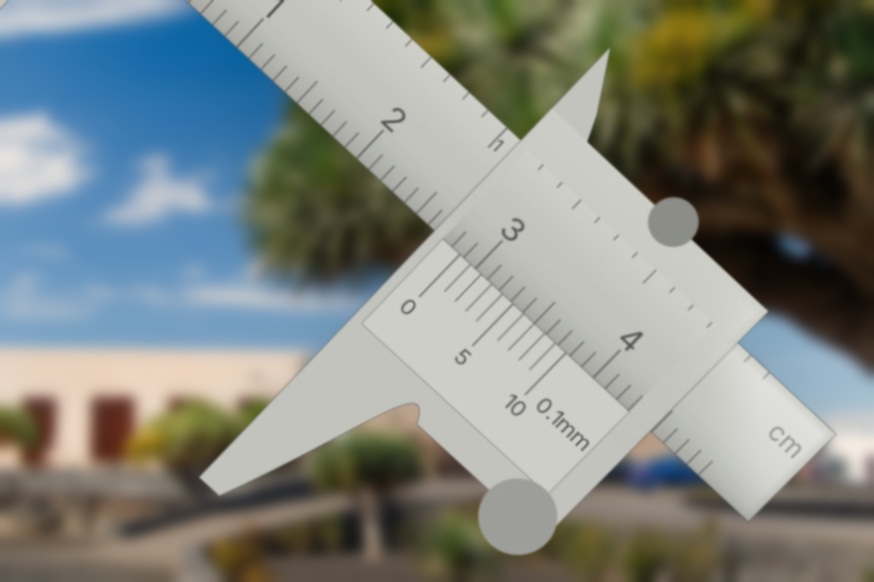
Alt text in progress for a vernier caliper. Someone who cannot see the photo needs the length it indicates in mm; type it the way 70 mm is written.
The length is 28.7 mm
